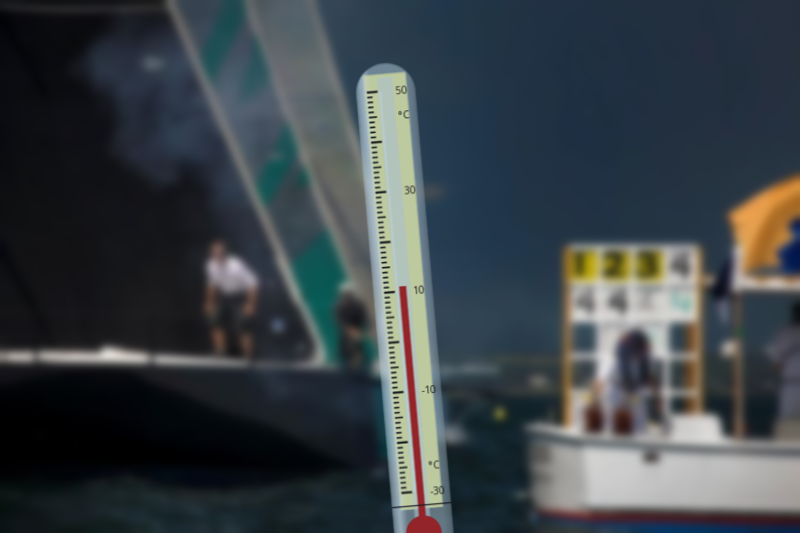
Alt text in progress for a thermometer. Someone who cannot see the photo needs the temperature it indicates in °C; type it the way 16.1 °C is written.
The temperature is 11 °C
